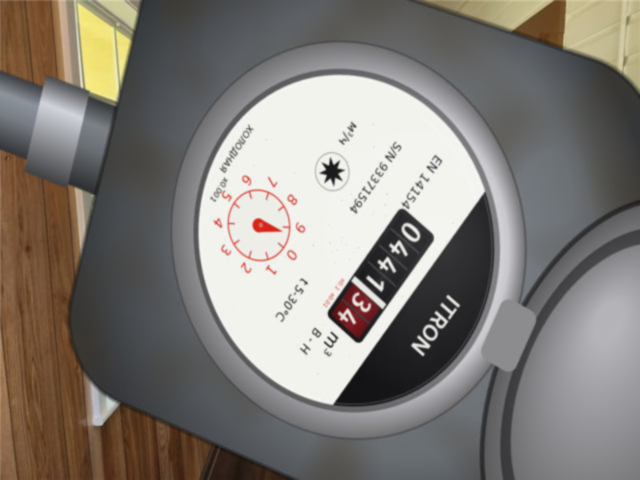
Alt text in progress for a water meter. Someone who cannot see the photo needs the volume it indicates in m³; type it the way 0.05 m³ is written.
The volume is 441.339 m³
